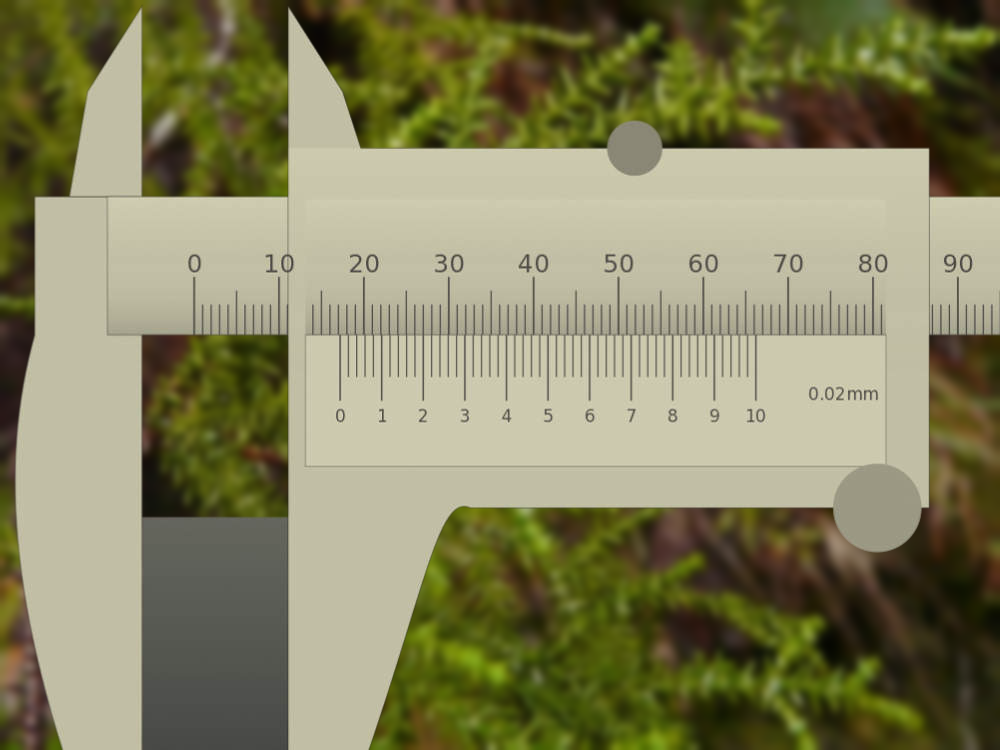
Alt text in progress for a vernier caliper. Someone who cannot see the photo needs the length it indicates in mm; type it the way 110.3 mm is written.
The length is 17.2 mm
